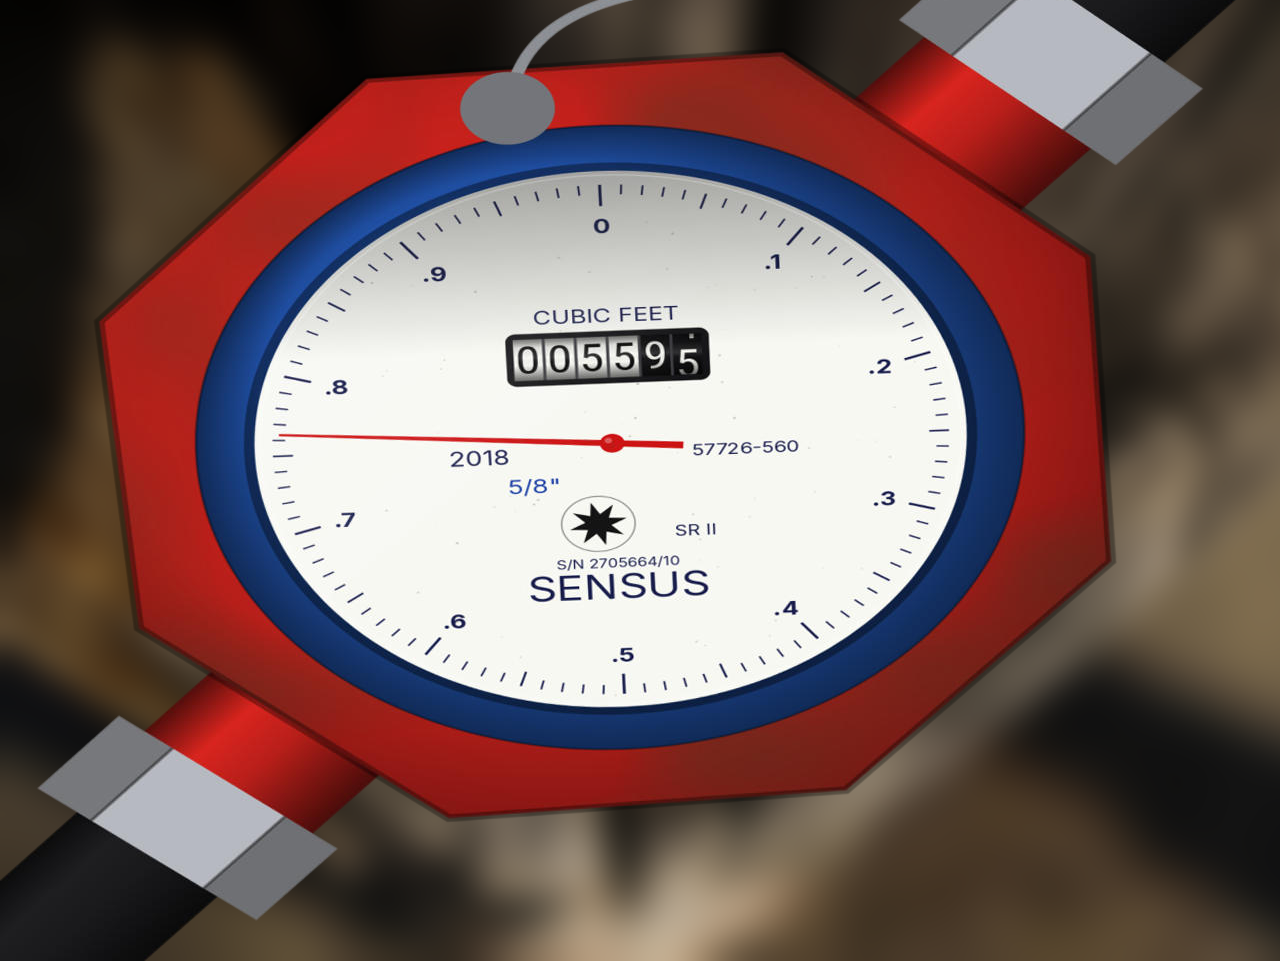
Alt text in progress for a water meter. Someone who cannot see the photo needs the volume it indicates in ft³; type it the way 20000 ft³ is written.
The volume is 5594.76 ft³
